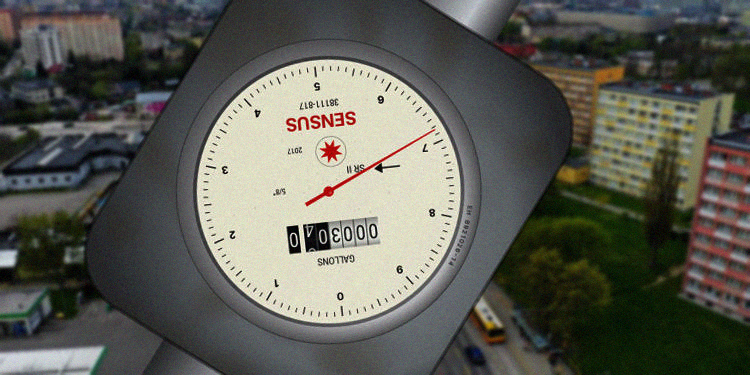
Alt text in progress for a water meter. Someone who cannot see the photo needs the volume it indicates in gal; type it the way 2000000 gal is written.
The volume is 3036.8 gal
